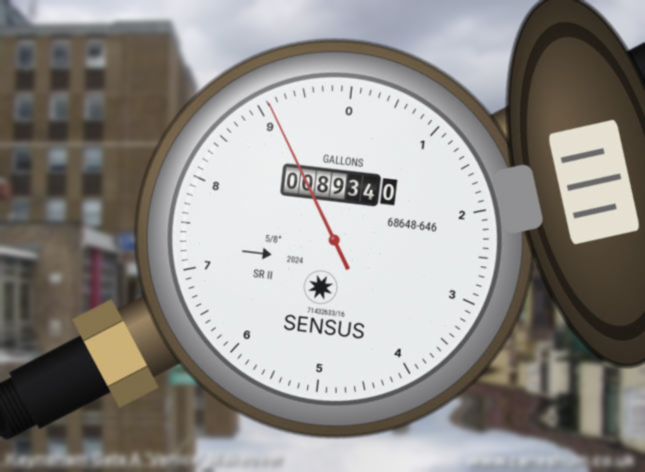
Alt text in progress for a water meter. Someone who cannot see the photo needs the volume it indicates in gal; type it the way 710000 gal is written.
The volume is 89339.1 gal
